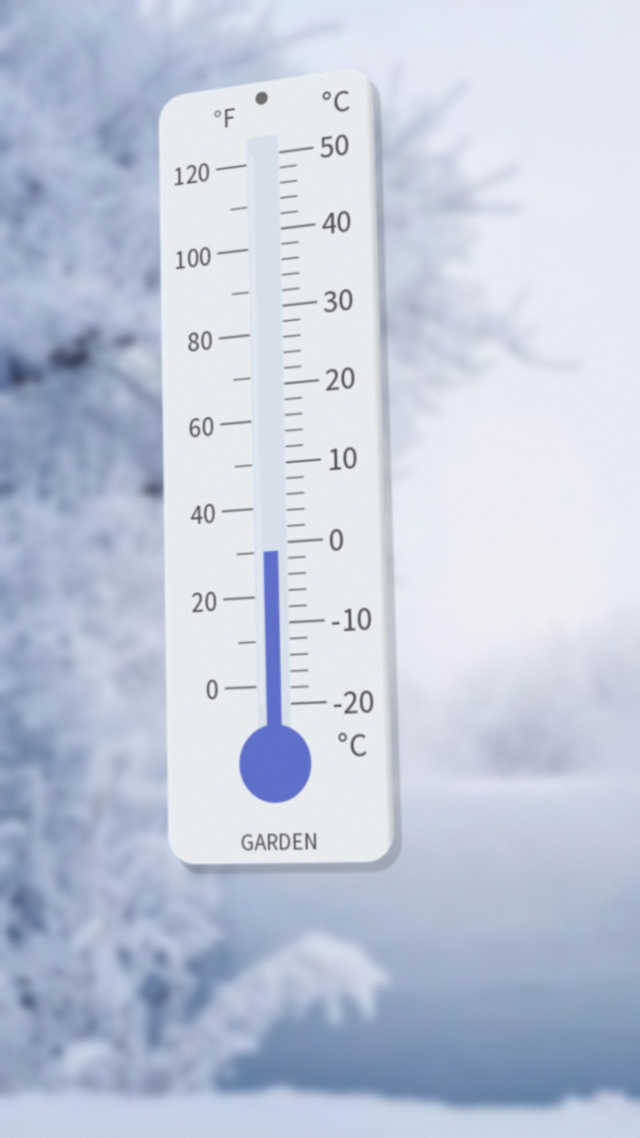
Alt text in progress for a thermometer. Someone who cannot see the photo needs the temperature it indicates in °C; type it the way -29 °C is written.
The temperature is -1 °C
